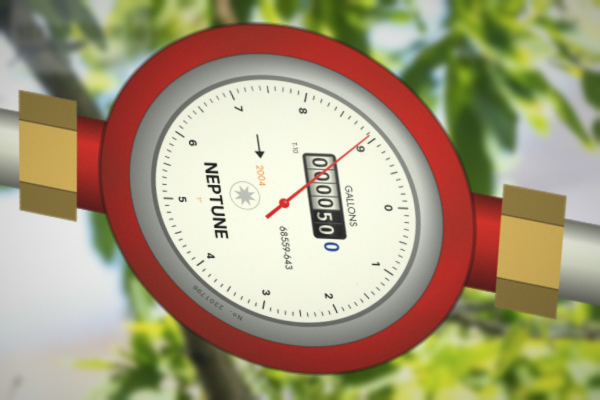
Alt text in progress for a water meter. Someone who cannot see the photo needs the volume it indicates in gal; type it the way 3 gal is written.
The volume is 498.9 gal
